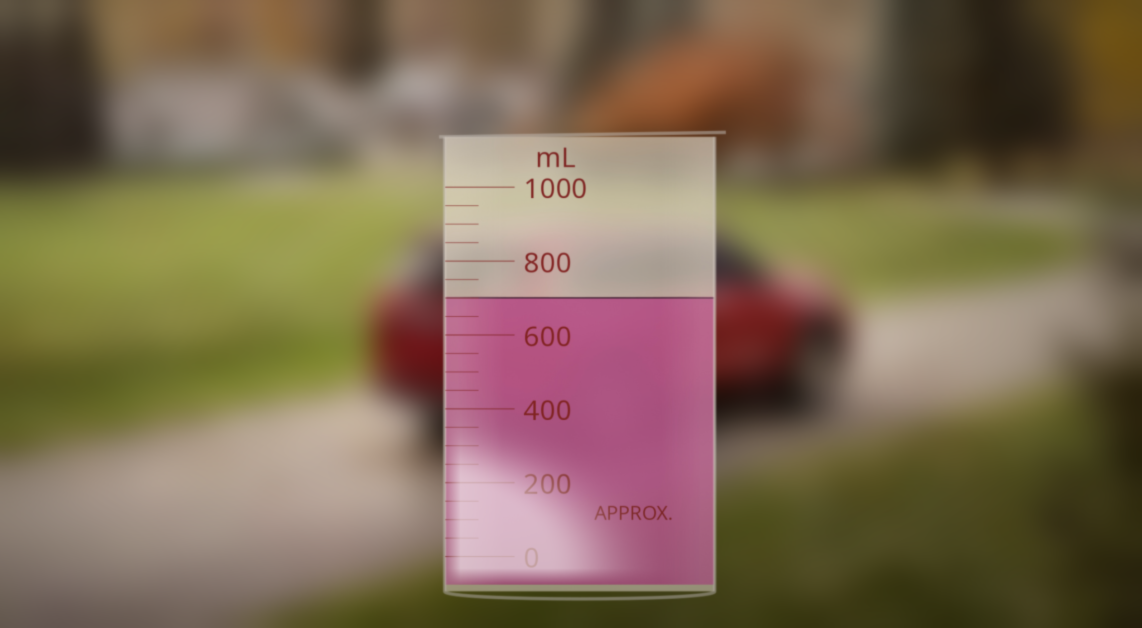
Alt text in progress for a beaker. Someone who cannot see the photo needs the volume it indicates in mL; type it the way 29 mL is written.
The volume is 700 mL
